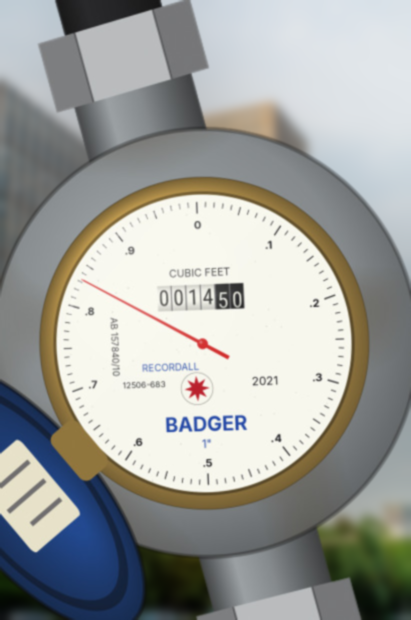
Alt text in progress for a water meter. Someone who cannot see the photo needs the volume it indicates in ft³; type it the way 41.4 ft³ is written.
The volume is 1449.83 ft³
